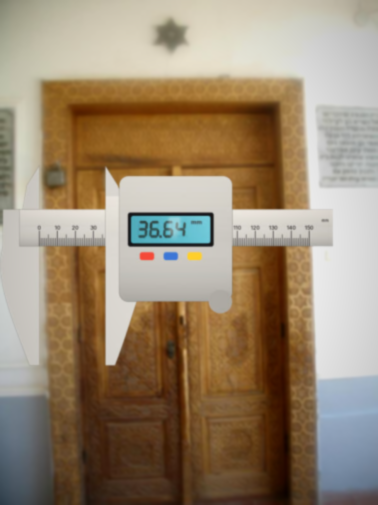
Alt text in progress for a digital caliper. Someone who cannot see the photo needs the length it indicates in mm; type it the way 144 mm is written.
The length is 36.64 mm
